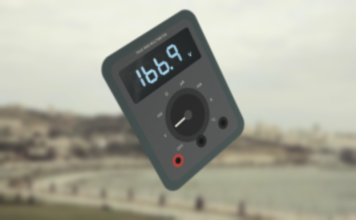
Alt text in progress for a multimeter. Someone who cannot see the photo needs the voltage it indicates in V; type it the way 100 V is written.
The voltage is 166.9 V
